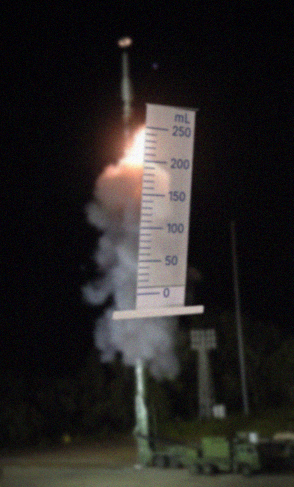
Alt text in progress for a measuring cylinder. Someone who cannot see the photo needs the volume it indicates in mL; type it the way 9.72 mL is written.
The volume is 10 mL
